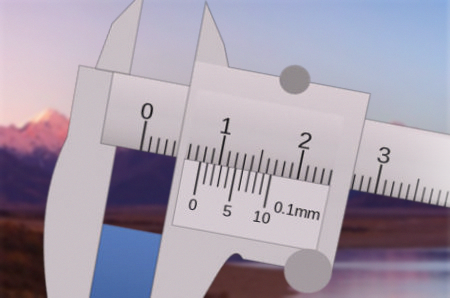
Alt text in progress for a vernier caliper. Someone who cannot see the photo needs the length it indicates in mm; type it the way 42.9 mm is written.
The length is 7.6 mm
